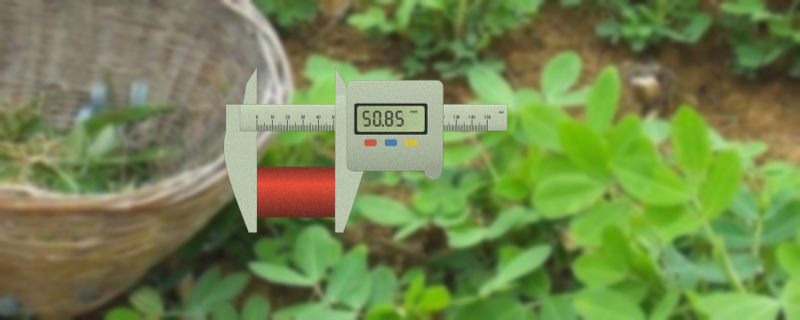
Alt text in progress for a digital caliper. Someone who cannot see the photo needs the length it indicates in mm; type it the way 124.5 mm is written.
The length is 50.85 mm
